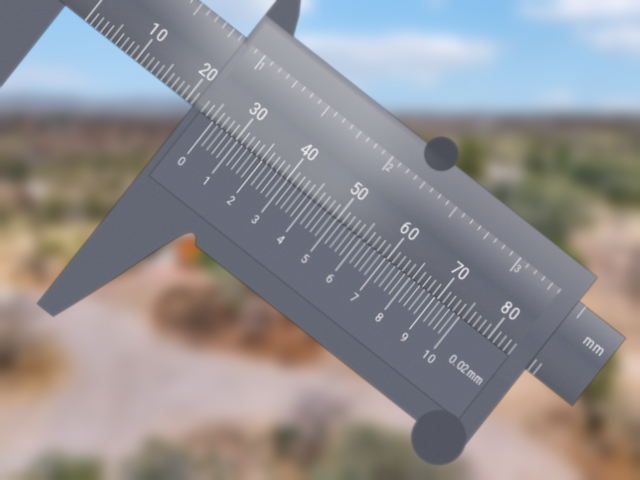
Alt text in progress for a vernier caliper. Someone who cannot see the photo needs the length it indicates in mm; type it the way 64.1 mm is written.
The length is 25.4 mm
